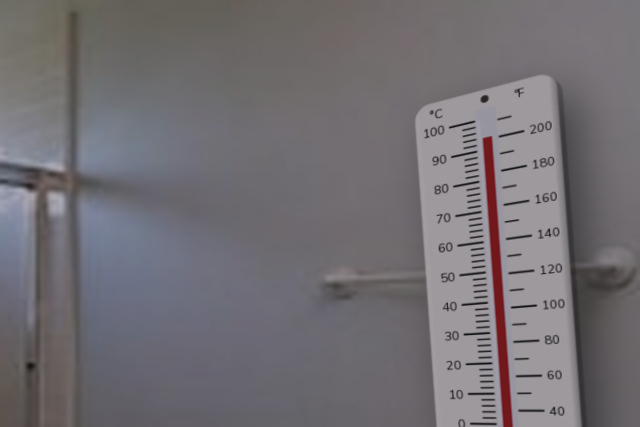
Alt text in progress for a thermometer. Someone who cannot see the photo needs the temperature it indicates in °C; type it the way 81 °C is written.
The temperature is 94 °C
